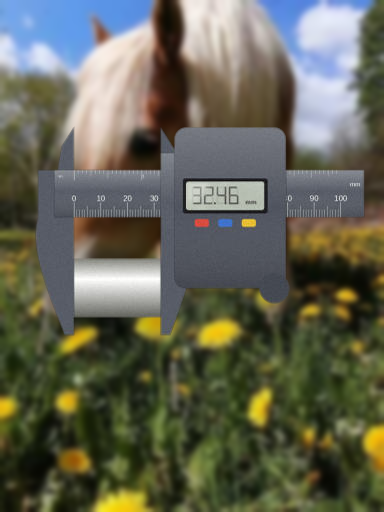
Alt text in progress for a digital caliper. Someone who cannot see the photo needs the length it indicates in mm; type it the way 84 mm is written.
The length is 32.46 mm
